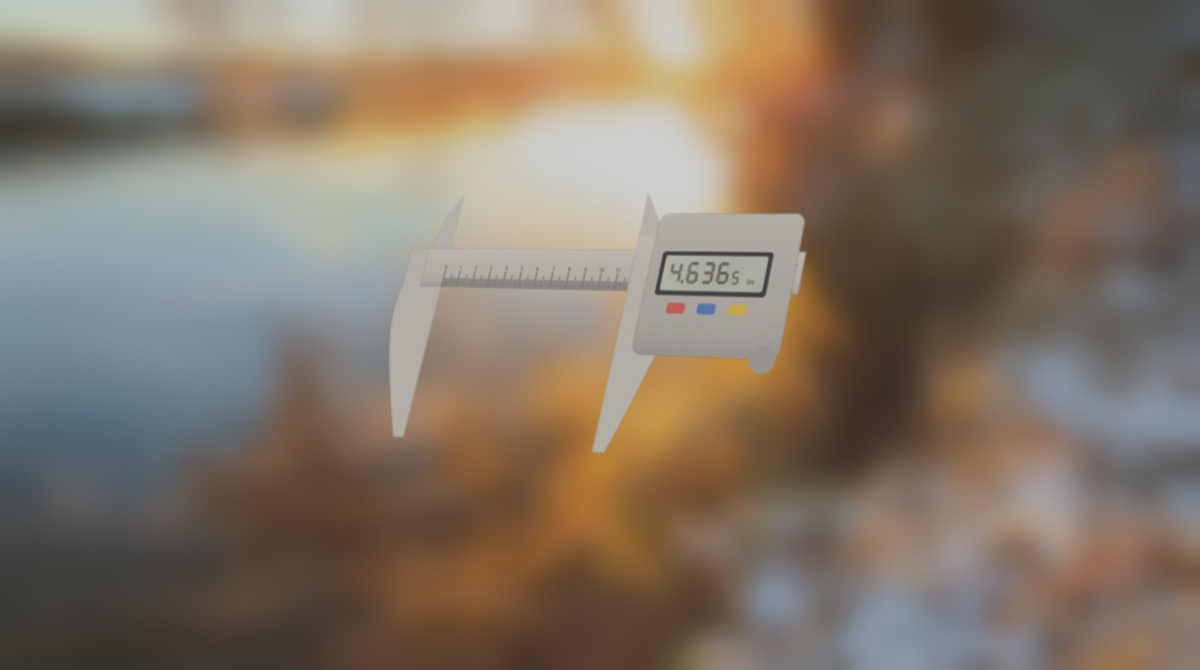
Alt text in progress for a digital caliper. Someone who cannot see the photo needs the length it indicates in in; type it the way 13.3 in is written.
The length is 4.6365 in
